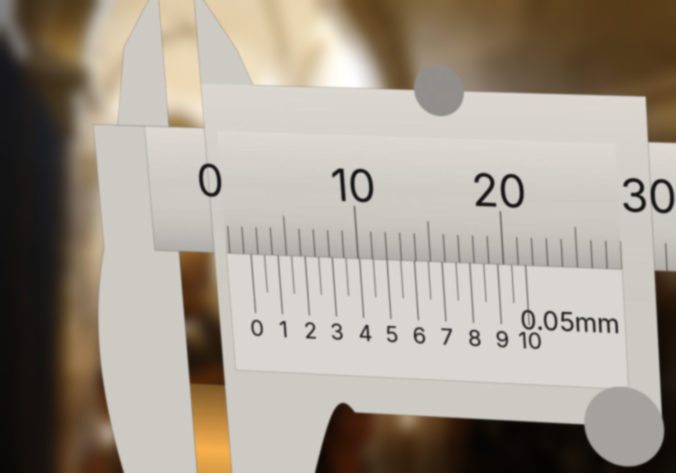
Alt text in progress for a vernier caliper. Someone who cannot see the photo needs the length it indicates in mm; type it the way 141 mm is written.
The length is 2.5 mm
